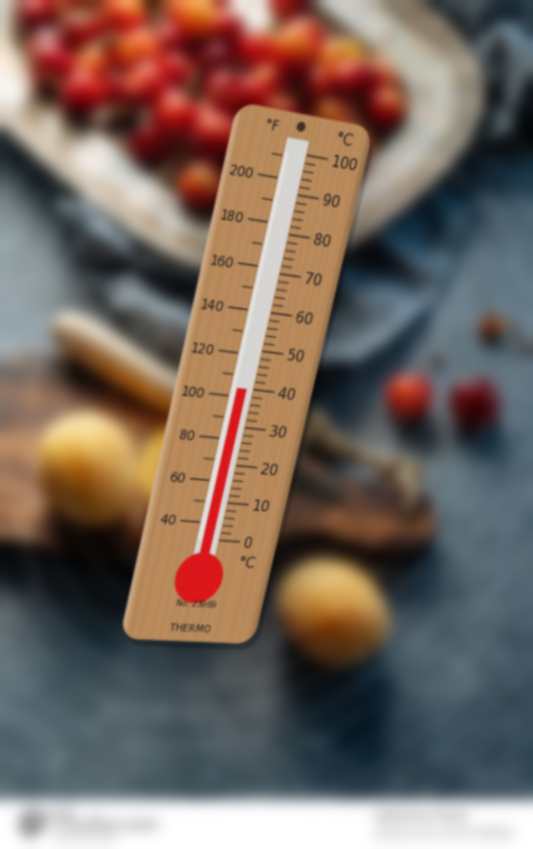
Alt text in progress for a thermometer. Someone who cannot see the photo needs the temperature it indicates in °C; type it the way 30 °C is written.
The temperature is 40 °C
